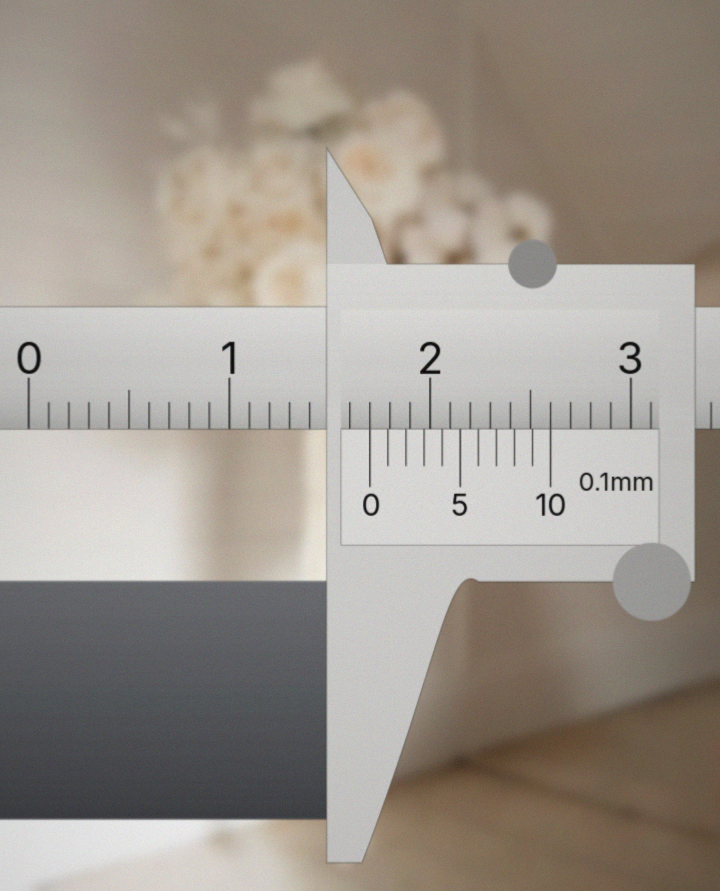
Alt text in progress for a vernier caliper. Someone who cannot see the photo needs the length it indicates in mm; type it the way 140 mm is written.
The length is 17.0 mm
